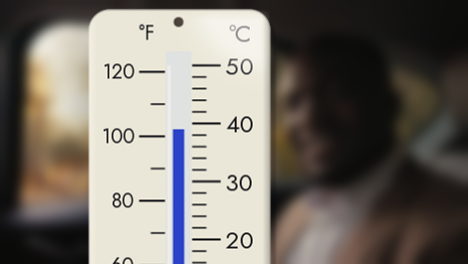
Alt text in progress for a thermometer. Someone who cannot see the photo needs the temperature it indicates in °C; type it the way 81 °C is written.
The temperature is 39 °C
